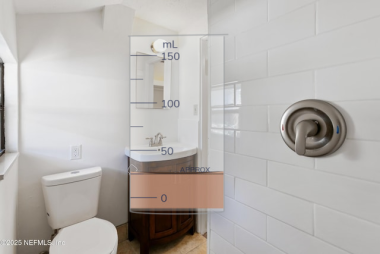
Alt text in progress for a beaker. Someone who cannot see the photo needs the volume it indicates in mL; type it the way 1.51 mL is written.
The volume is 25 mL
